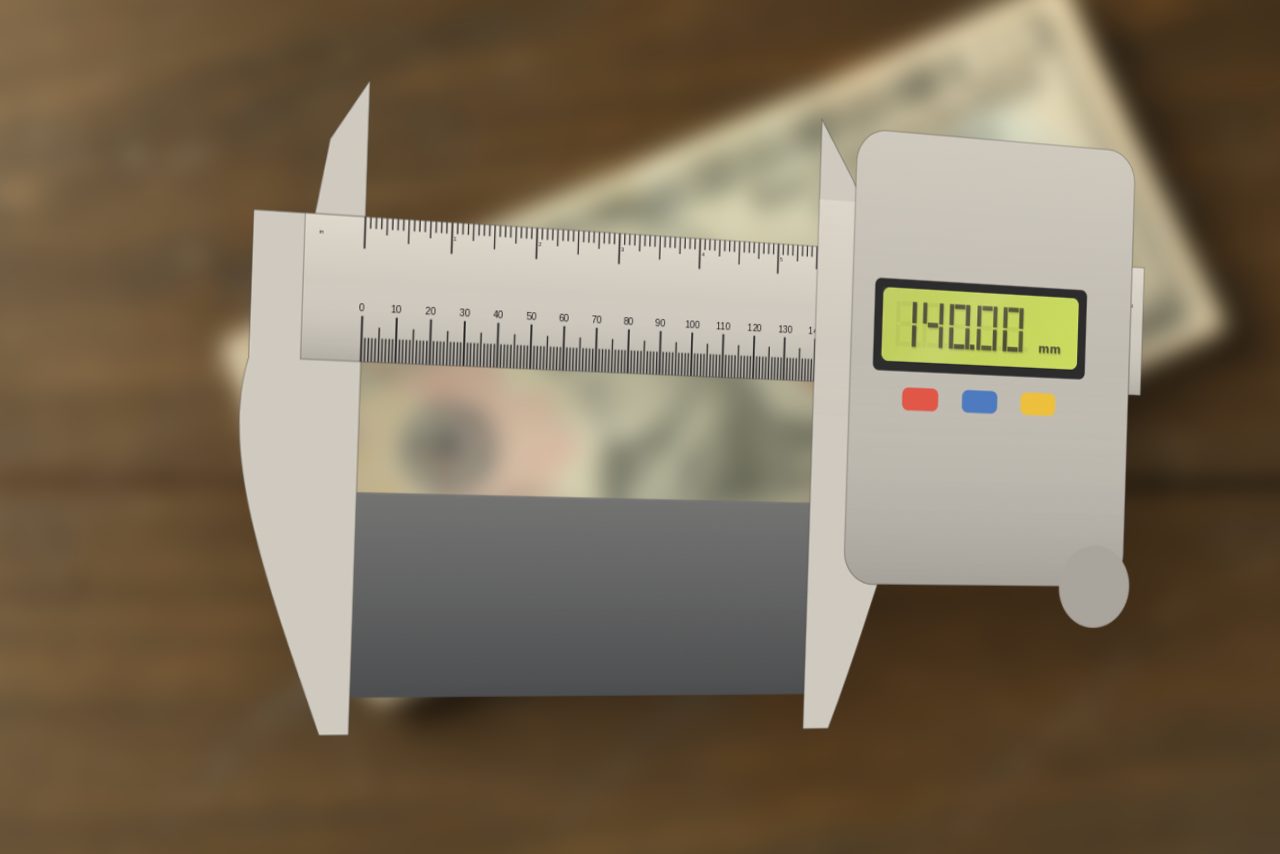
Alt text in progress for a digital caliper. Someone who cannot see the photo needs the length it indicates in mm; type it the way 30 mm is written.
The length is 140.00 mm
